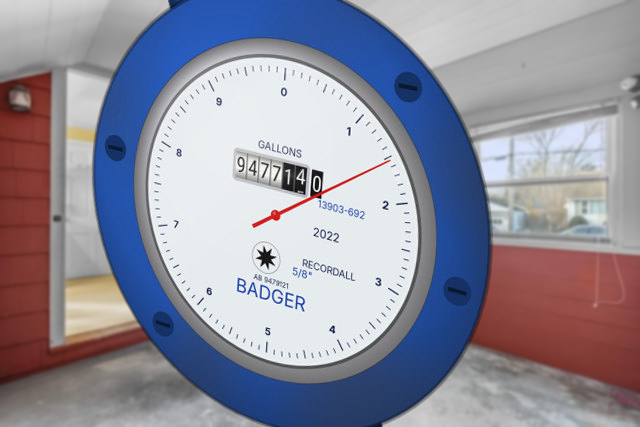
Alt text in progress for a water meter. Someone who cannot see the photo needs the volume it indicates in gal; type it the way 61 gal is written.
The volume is 9477141.5 gal
